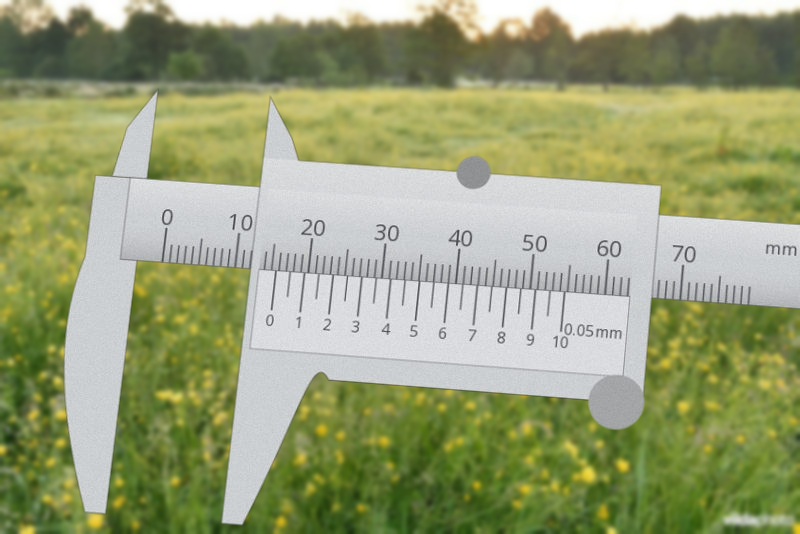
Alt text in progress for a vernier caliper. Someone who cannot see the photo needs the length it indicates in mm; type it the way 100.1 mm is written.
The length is 15.6 mm
